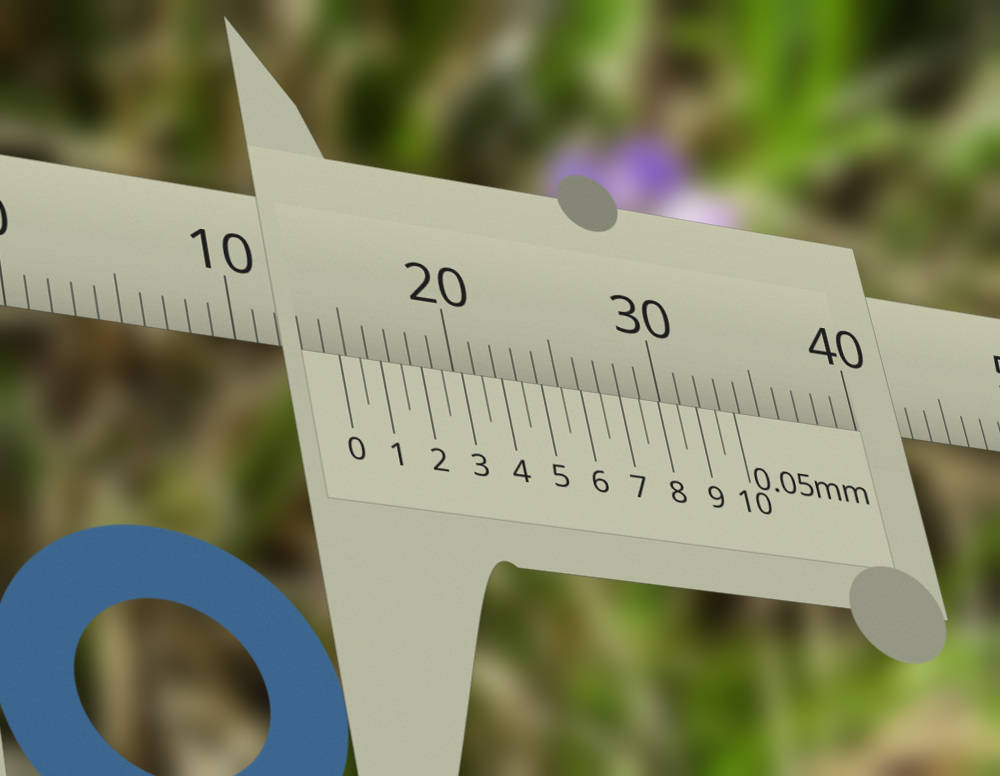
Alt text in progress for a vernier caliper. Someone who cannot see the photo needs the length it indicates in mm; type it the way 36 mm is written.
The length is 14.7 mm
